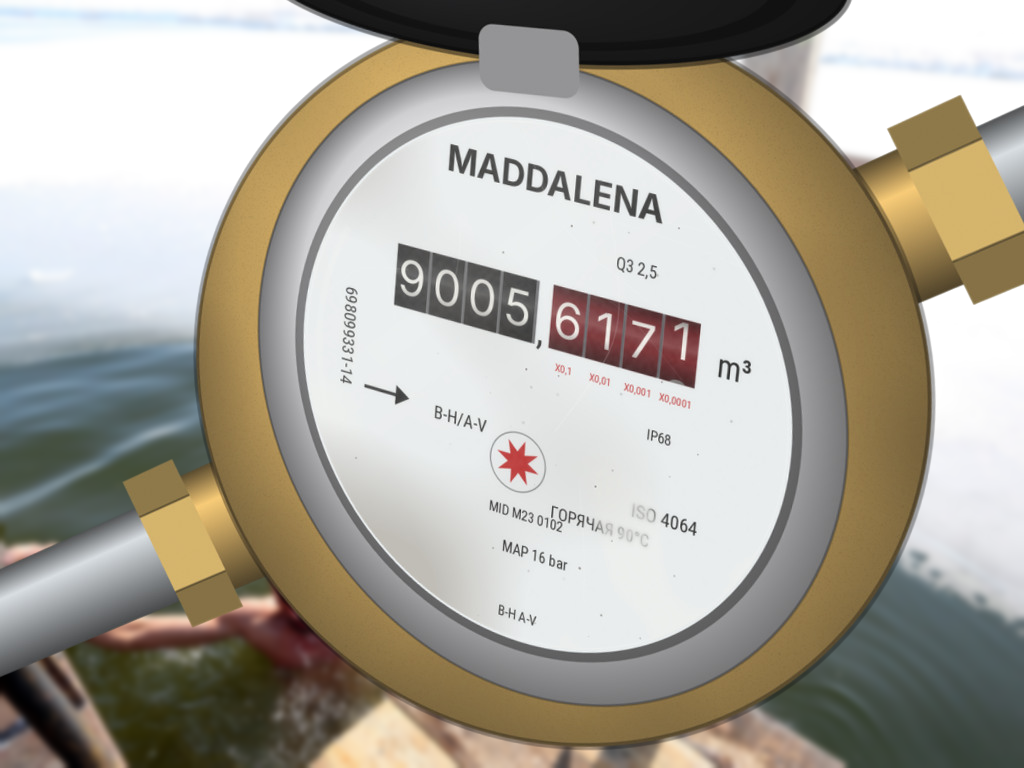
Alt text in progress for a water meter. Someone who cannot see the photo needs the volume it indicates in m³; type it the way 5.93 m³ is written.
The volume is 9005.6171 m³
